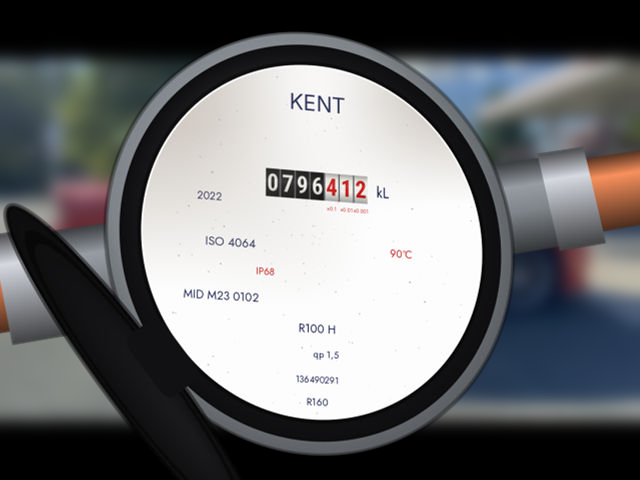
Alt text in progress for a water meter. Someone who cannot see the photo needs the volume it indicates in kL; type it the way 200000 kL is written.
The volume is 796.412 kL
